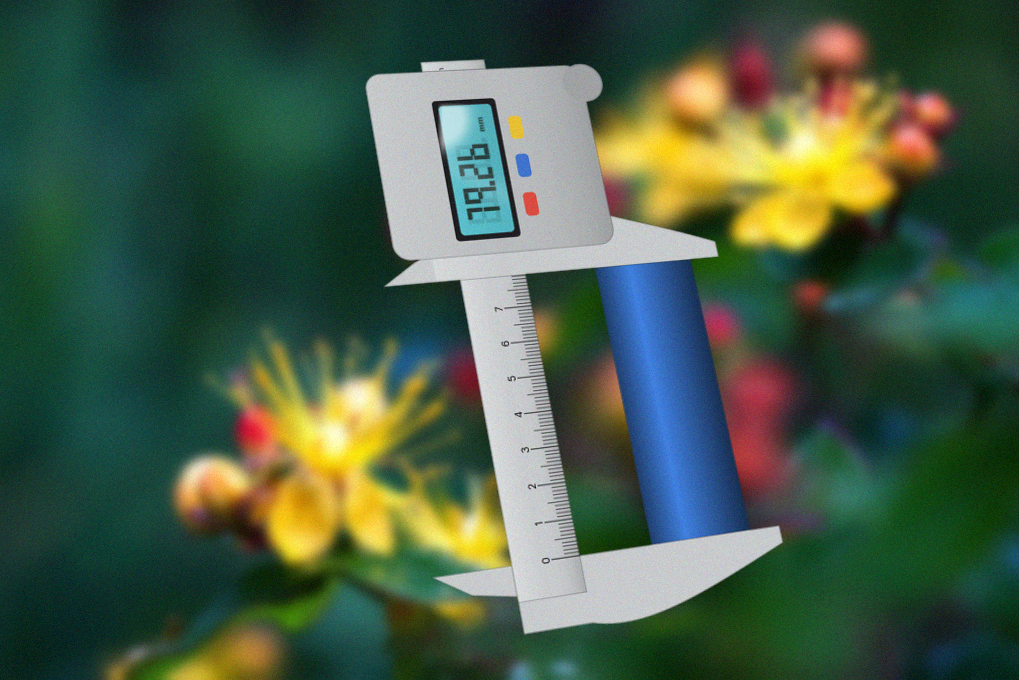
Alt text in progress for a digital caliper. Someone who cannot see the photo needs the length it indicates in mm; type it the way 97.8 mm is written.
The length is 79.26 mm
